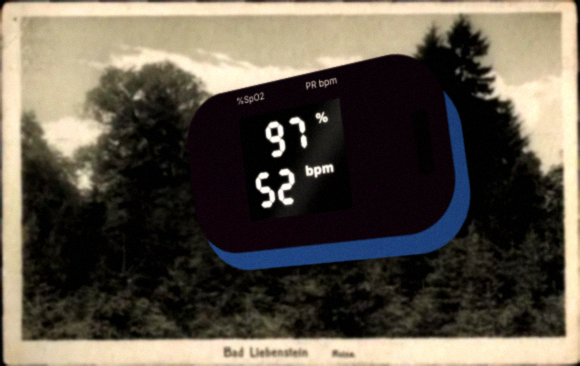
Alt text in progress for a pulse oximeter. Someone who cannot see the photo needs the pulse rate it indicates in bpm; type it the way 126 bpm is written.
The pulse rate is 52 bpm
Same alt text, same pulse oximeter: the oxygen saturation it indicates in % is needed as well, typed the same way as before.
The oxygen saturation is 97 %
